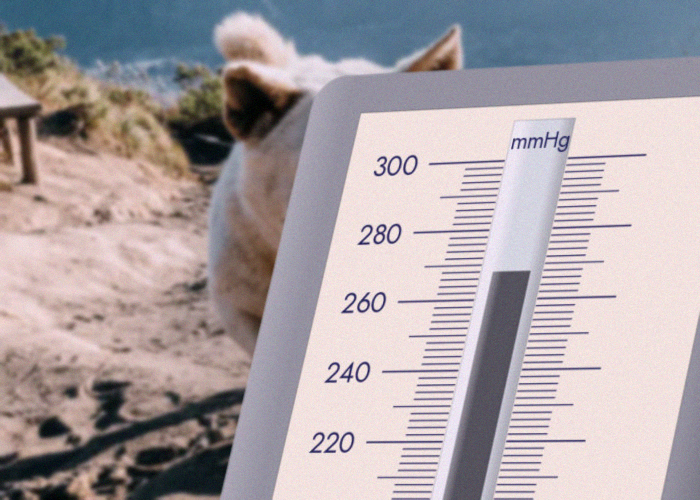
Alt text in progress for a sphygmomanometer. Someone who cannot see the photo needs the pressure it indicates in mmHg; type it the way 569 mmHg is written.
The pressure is 268 mmHg
